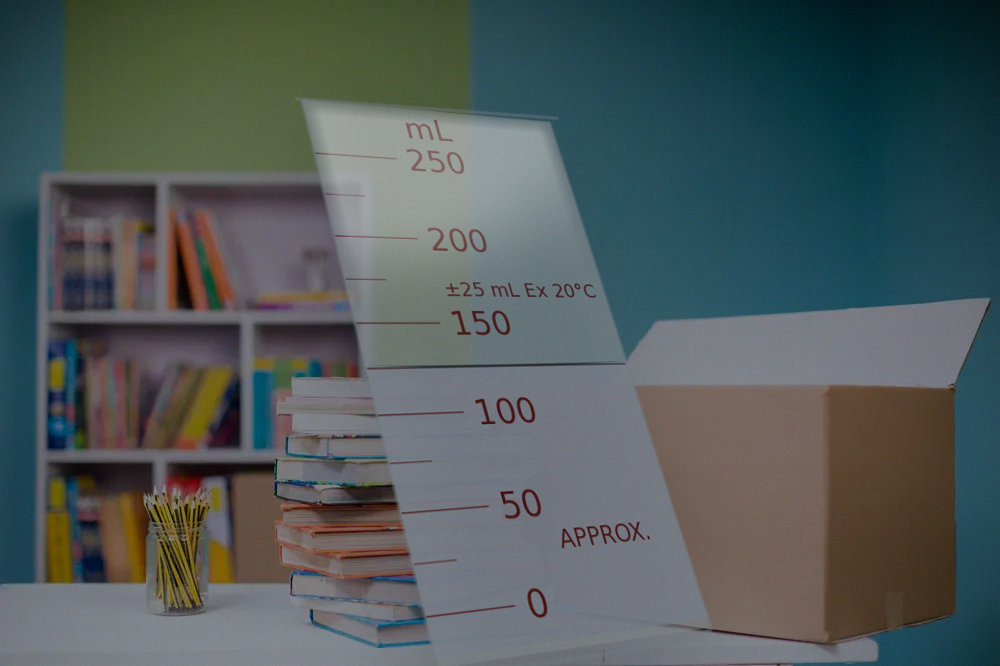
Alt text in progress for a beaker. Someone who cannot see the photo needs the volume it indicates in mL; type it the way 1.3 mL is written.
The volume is 125 mL
